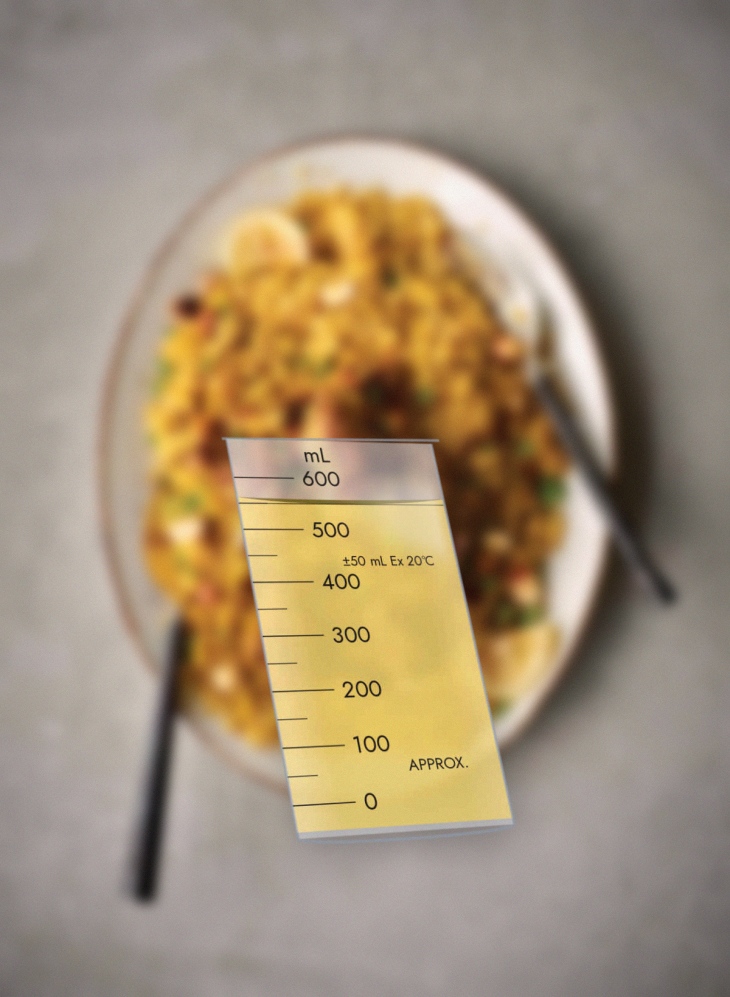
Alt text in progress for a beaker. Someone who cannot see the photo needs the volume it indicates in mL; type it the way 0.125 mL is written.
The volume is 550 mL
